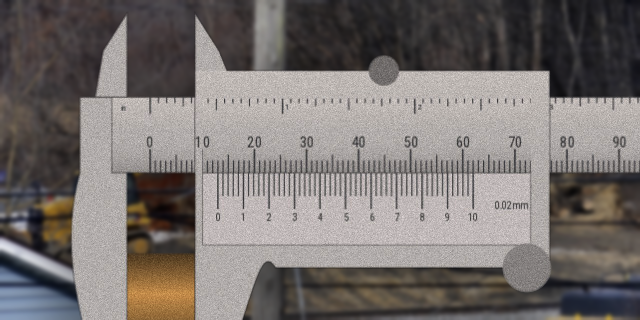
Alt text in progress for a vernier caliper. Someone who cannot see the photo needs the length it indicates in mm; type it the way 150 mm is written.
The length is 13.0 mm
